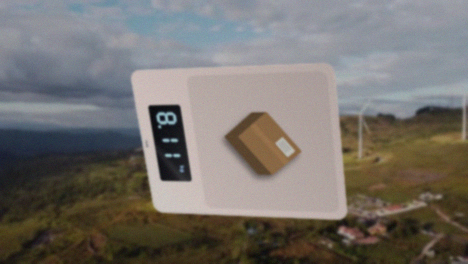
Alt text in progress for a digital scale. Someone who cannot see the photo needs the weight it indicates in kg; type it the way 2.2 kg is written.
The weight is 8.11 kg
